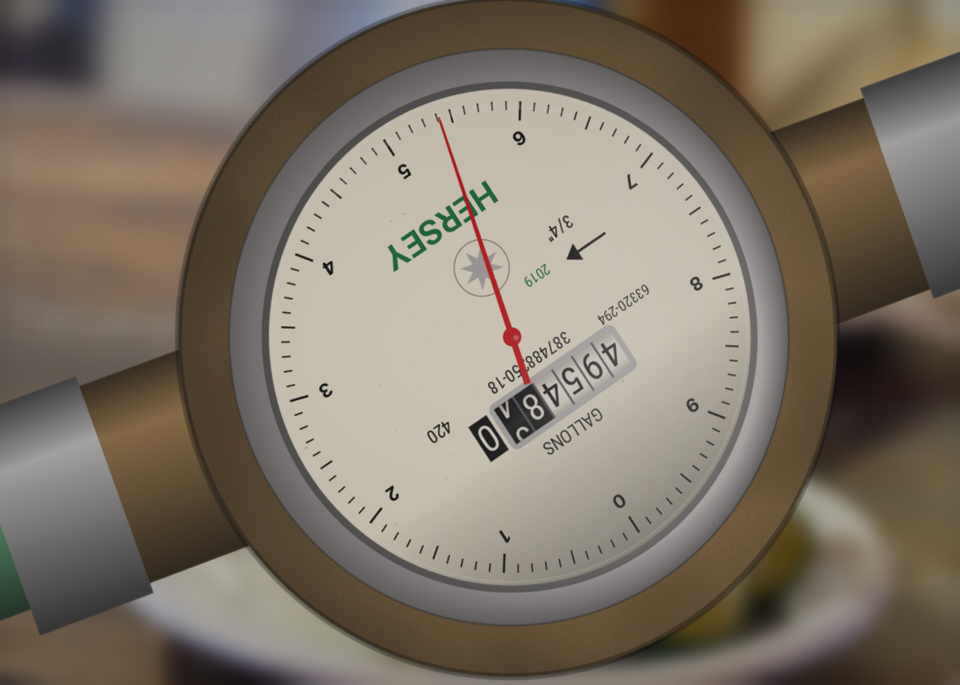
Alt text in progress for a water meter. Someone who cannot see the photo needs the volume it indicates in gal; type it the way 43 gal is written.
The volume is 4954835.4 gal
